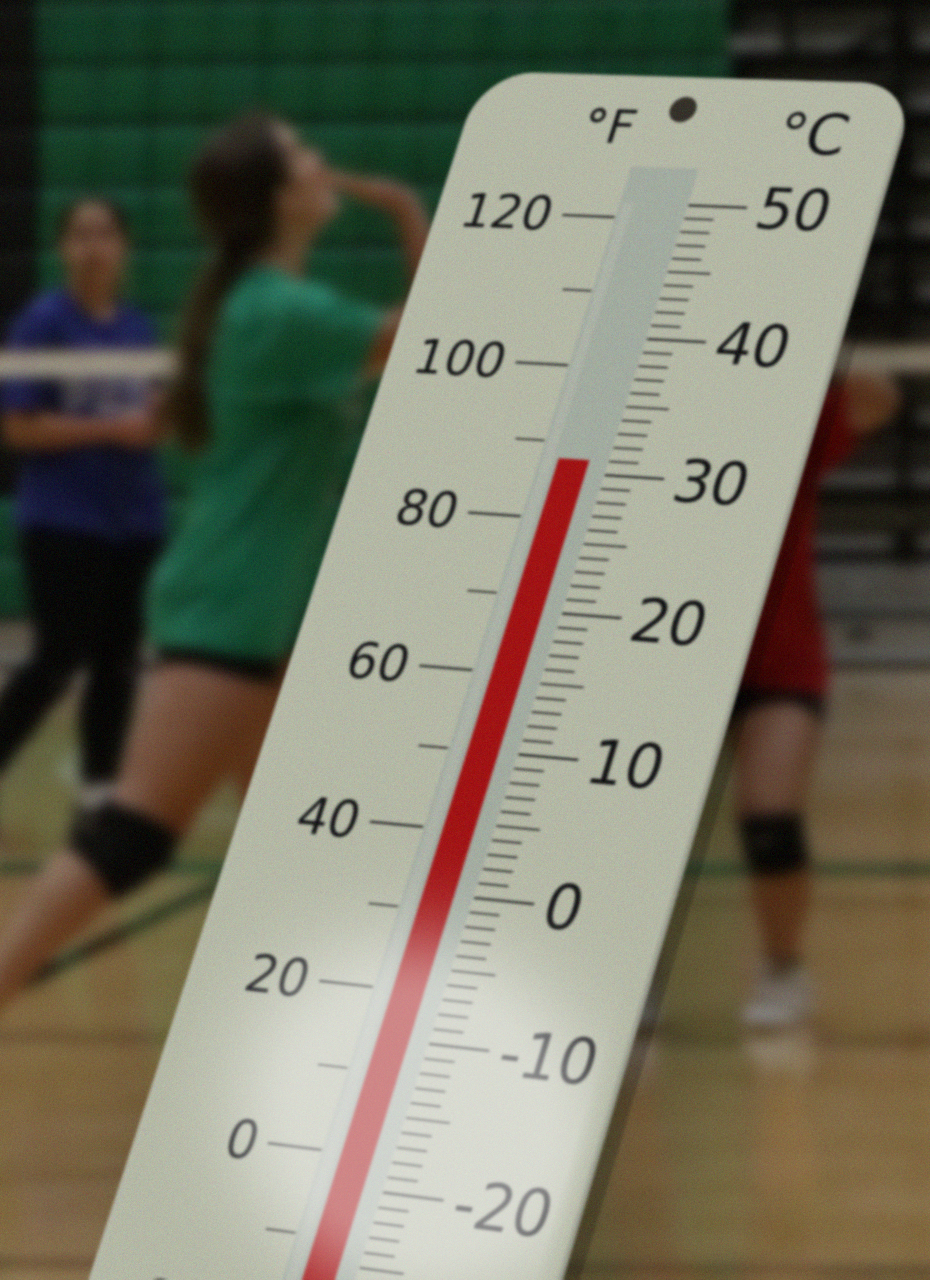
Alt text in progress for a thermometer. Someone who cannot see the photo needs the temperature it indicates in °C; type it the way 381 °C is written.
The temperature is 31 °C
